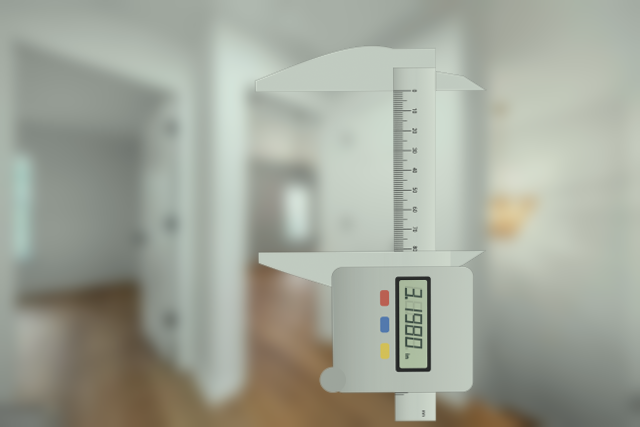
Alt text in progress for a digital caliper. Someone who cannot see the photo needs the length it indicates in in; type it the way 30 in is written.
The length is 3.1980 in
